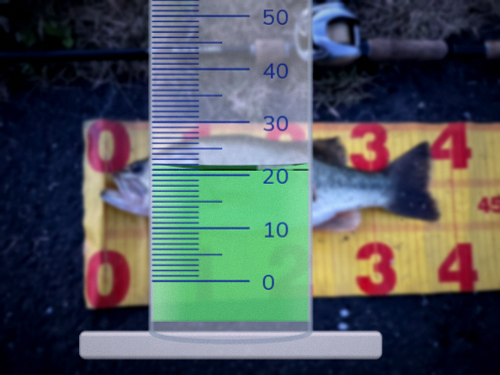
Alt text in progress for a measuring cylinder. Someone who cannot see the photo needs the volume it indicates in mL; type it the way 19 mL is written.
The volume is 21 mL
